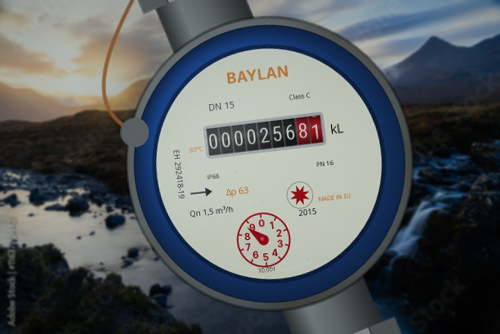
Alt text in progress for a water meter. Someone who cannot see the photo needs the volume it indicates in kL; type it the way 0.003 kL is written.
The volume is 256.808 kL
